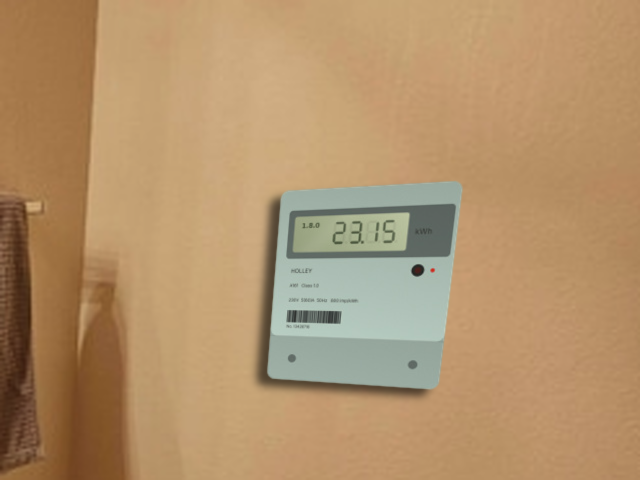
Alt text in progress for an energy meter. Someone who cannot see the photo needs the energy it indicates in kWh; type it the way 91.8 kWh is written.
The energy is 23.15 kWh
